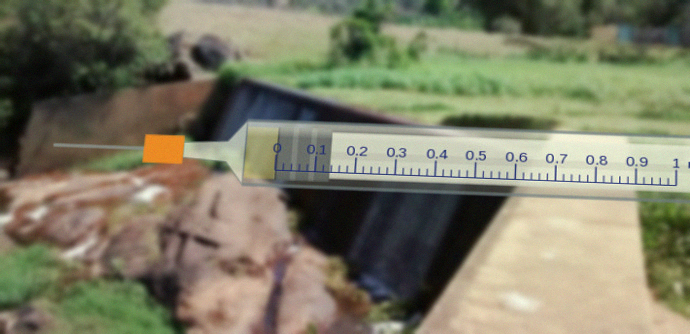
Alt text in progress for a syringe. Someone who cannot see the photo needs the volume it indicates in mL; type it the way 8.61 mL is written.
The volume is 0 mL
